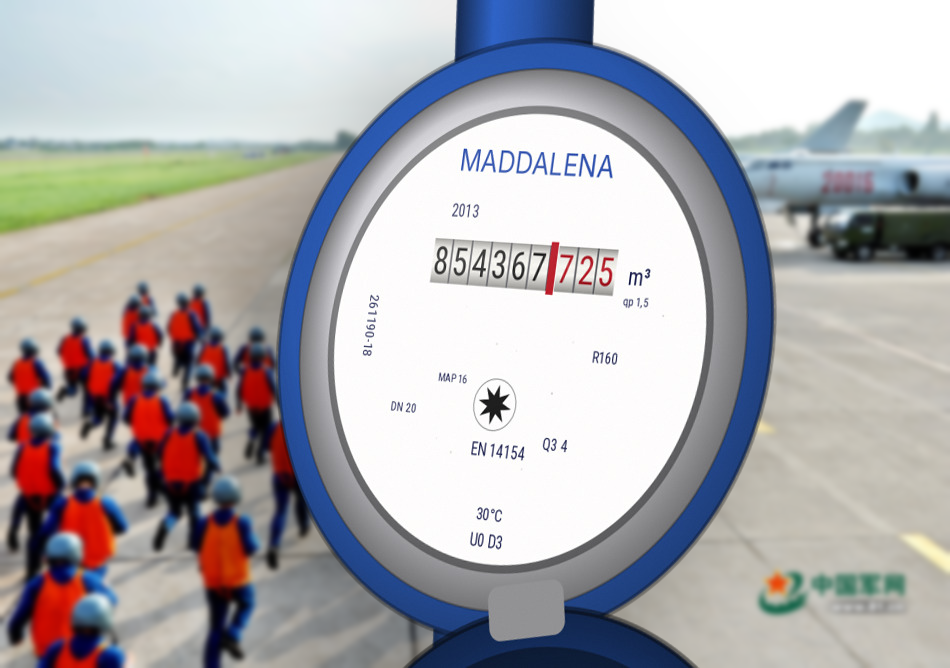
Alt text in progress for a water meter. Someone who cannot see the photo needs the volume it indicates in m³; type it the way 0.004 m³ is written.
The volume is 854367.725 m³
